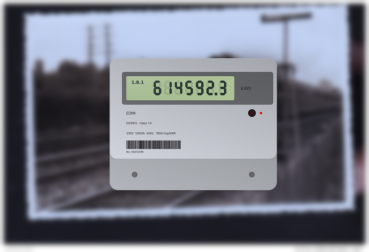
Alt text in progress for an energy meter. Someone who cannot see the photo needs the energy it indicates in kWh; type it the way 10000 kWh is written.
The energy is 614592.3 kWh
